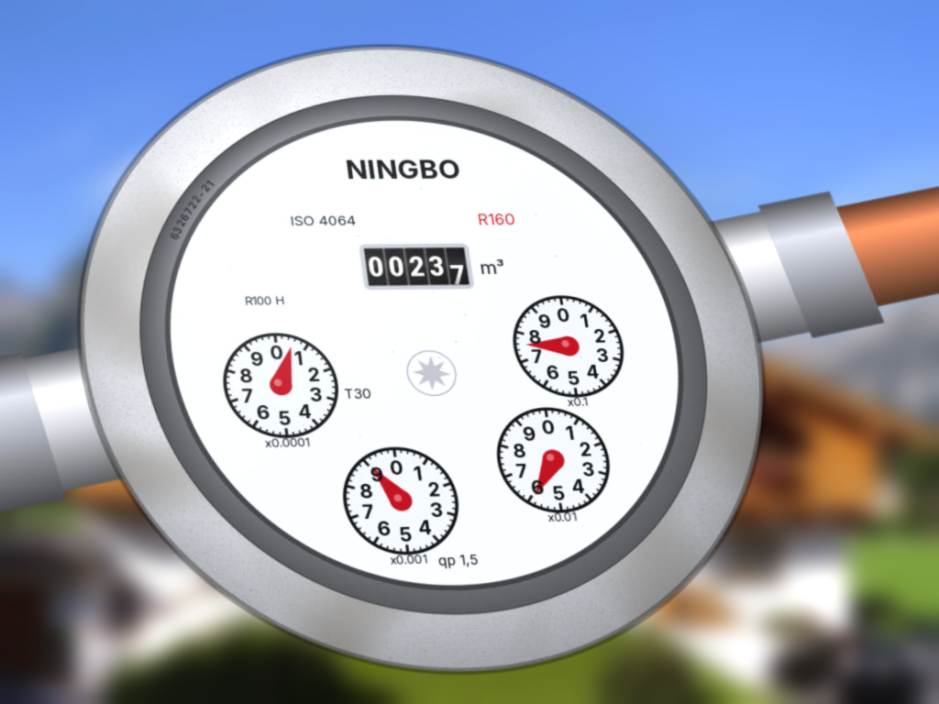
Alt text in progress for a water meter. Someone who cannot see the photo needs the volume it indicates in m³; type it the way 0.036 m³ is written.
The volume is 236.7590 m³
